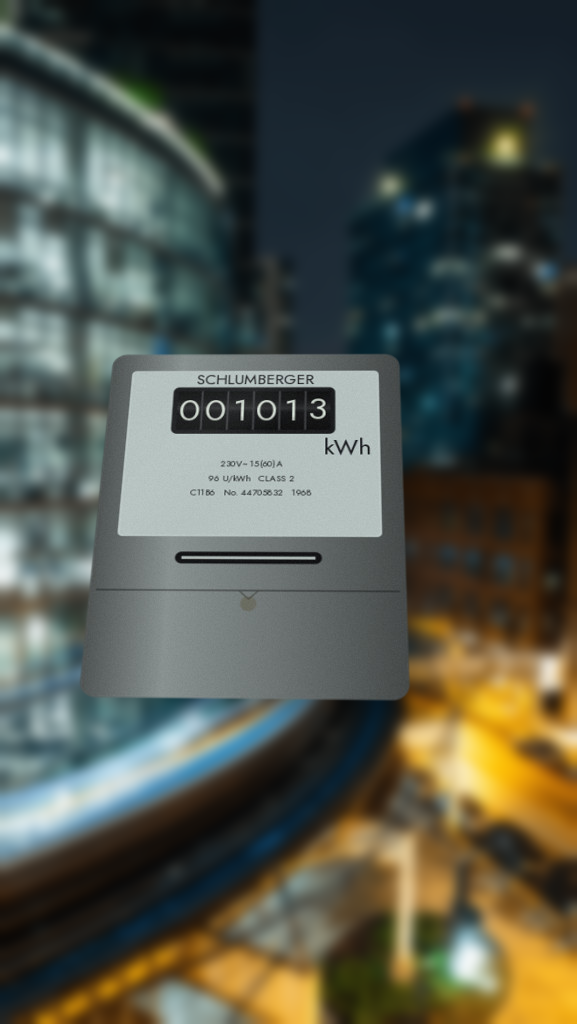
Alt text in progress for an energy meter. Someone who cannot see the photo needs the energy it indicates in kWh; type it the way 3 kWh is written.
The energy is 1013 kWh
